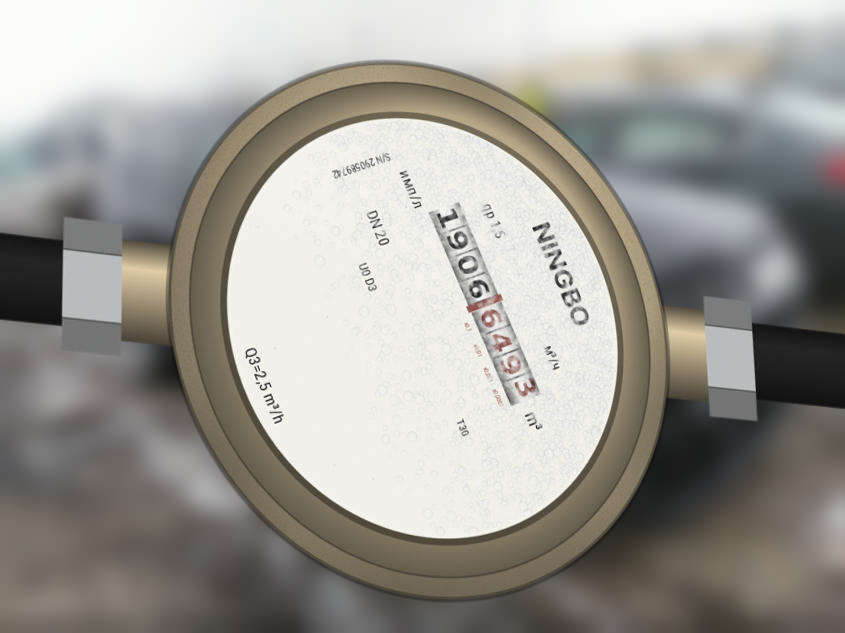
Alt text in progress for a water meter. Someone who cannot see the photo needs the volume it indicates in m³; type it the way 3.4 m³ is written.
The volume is 1906.6493 m³
